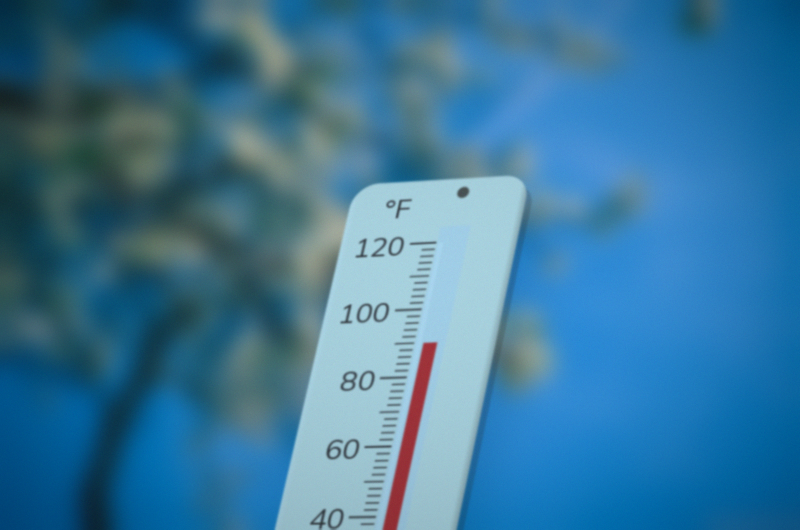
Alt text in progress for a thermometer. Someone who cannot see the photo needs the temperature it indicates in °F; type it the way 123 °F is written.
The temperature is 90 °F
